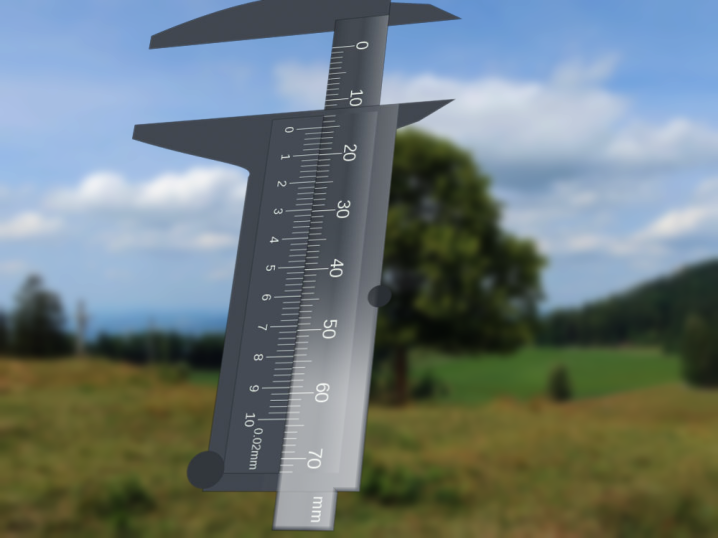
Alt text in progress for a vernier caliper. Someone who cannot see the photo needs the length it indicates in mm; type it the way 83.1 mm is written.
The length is 15.0 mm
